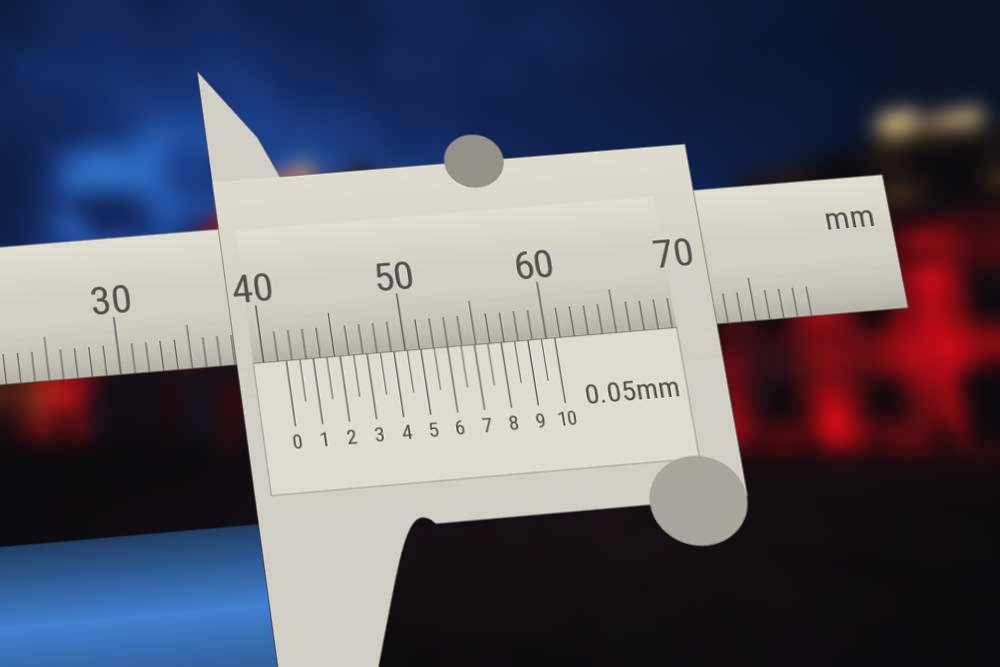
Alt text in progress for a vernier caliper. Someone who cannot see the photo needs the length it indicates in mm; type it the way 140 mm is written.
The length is 41.6 mm
